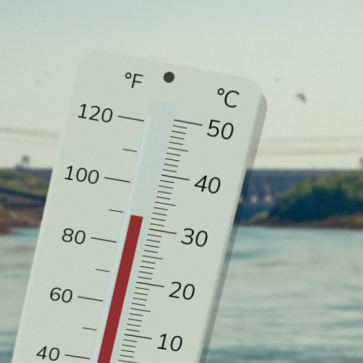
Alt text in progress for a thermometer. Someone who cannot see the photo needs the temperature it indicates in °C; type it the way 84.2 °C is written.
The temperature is 32 °C
